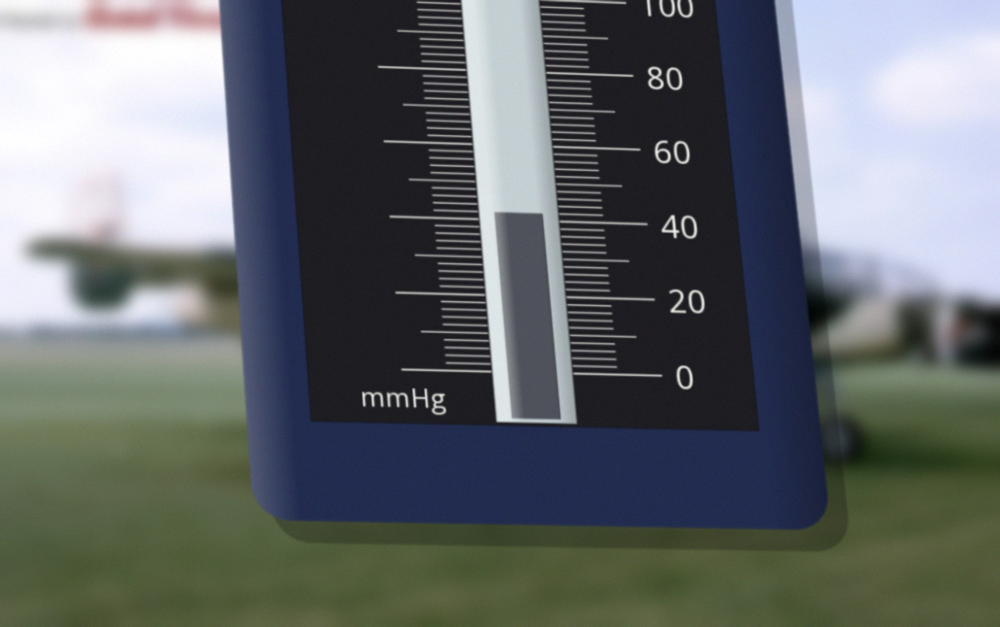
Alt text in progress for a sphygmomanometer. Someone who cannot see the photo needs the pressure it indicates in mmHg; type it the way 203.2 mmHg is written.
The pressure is 42 mmHg
